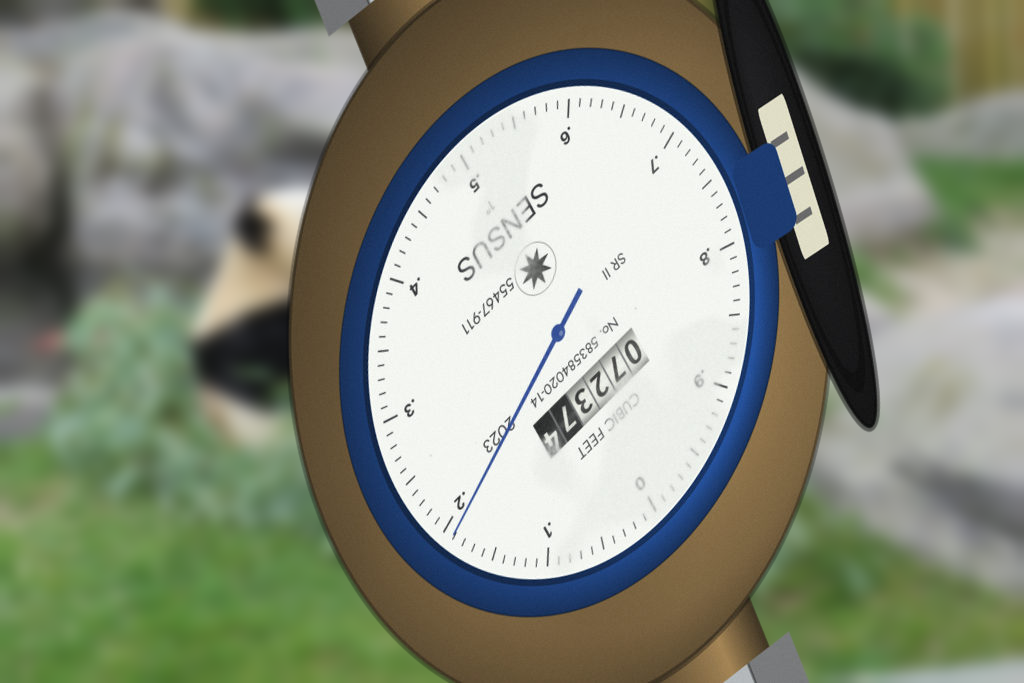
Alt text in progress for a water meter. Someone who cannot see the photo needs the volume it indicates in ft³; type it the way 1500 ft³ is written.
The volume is 72374.19 ft³
